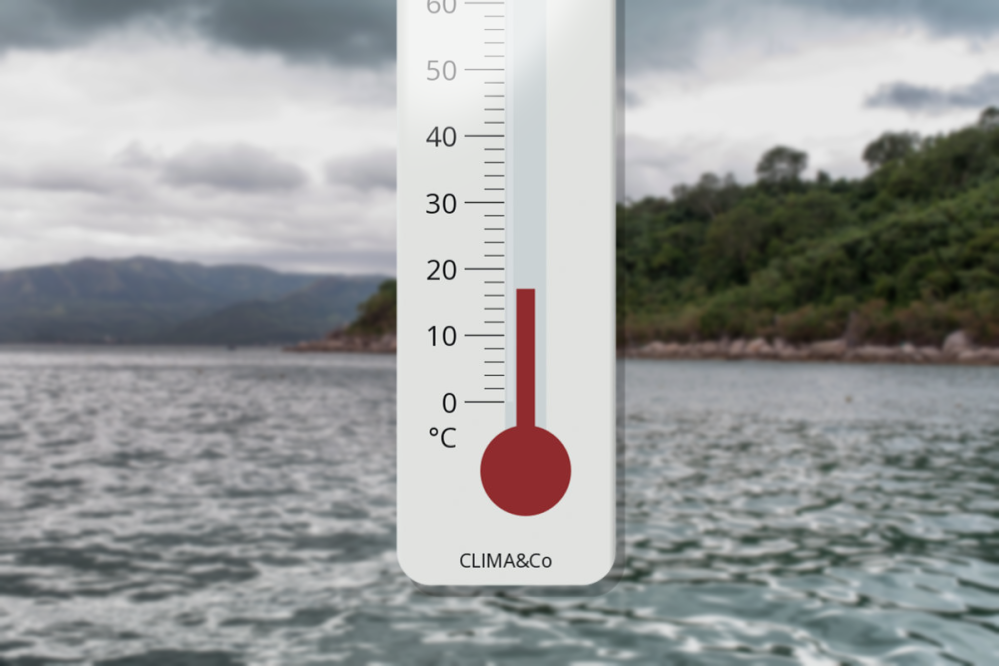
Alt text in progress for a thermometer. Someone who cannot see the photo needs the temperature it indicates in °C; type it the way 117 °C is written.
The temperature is 17 °C
